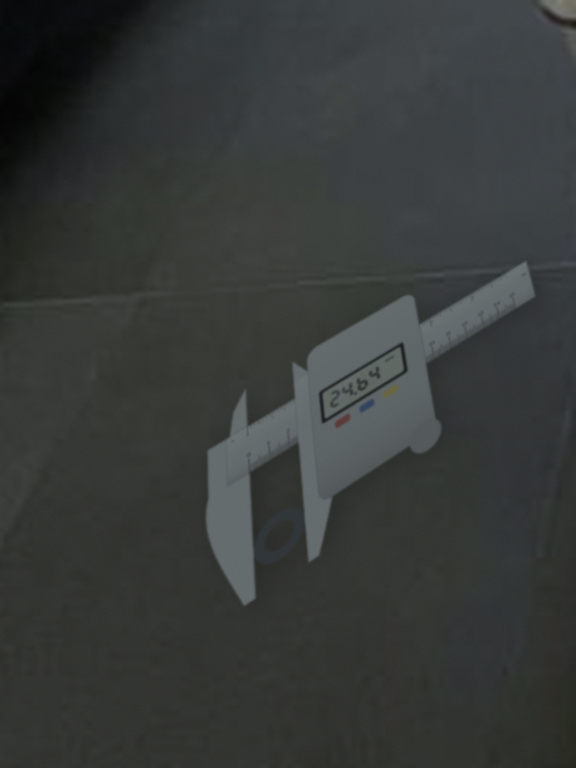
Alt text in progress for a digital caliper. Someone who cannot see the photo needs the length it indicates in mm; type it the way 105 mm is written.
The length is 24.64 mm
